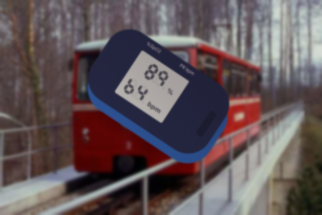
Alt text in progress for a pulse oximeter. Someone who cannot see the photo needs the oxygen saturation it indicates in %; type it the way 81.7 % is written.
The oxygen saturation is 89 %
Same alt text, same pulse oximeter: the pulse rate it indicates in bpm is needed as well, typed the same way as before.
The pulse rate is 64 bpm
